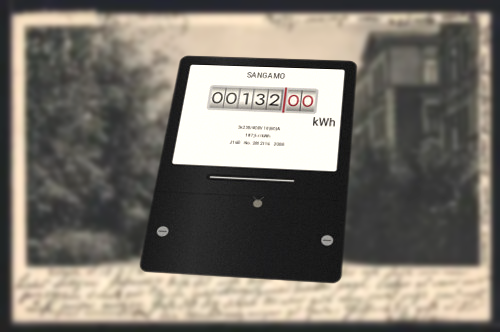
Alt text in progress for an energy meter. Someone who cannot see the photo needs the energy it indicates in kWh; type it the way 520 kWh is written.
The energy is 132.00 kWh
